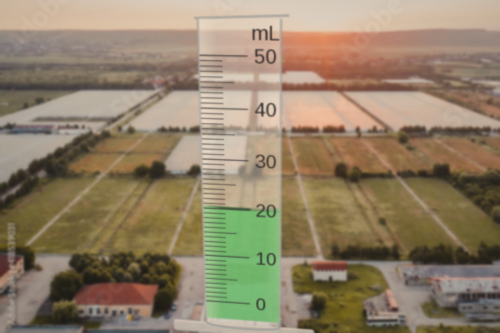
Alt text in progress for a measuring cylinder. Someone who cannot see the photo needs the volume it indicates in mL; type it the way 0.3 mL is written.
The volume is 20 mL
